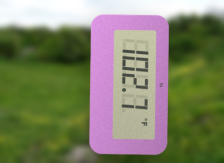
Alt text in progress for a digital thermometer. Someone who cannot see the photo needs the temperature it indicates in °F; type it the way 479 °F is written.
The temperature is 102.7 °F
